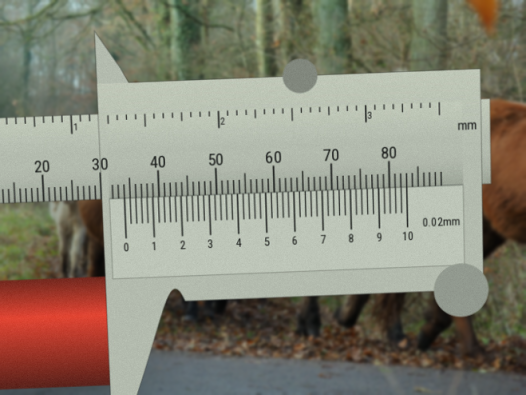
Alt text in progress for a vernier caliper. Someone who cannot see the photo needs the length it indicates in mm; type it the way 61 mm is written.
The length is 34.0 mm
